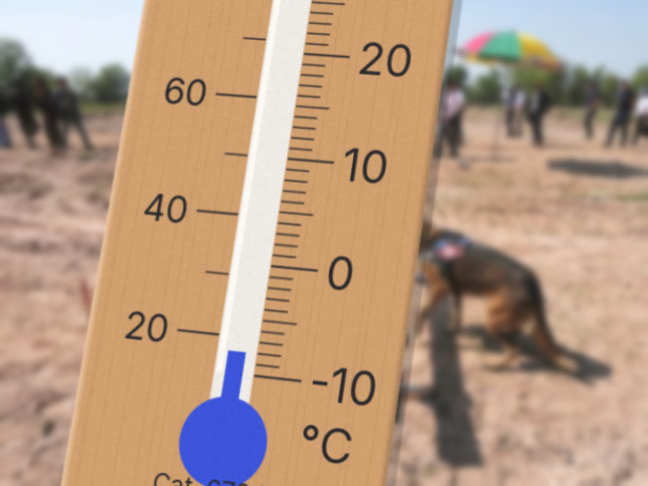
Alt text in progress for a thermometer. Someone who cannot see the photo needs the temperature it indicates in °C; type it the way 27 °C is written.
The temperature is -8 °C
